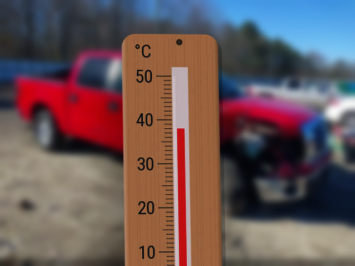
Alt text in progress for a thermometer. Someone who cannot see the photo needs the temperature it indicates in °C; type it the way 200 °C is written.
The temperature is 38 °C
